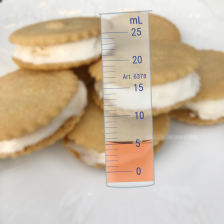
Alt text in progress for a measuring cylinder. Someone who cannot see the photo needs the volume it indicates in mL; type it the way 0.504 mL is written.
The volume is 5 mL
